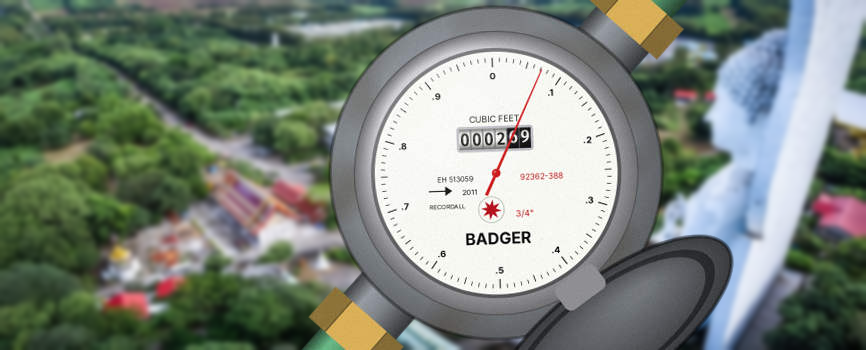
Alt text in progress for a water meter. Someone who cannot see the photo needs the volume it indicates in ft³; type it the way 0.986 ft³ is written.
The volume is 269.07 ft³
